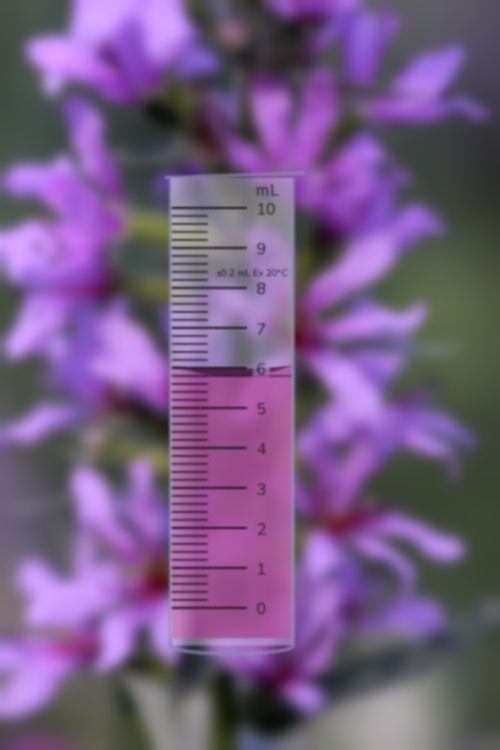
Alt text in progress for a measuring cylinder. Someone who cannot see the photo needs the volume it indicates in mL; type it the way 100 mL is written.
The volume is 5.8 mL
